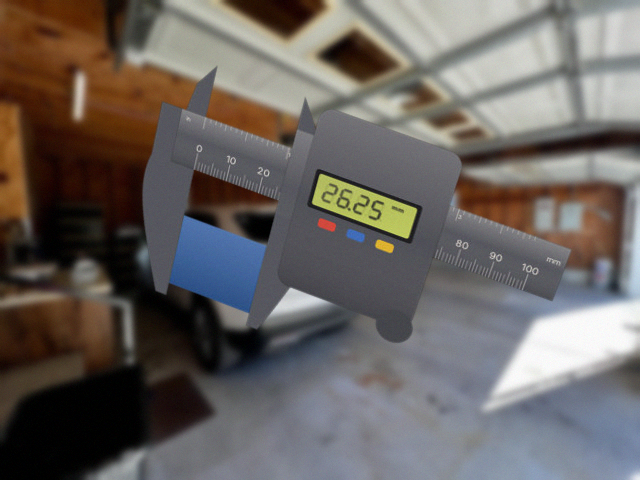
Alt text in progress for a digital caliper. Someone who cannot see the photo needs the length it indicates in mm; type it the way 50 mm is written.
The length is 26.25 mm
